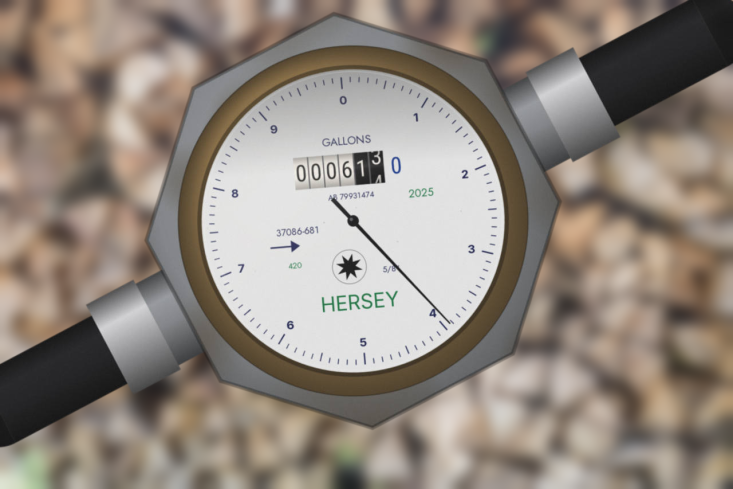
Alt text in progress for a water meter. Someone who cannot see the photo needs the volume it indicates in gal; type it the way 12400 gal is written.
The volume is 6133.9 gal
